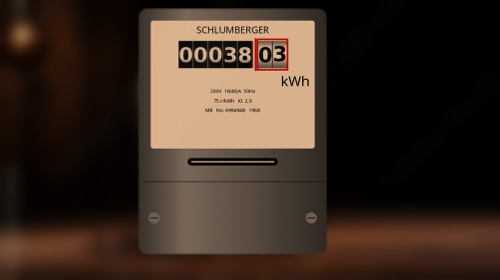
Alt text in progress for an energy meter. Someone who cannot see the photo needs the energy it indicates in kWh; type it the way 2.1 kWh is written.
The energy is 38.03 kWh
